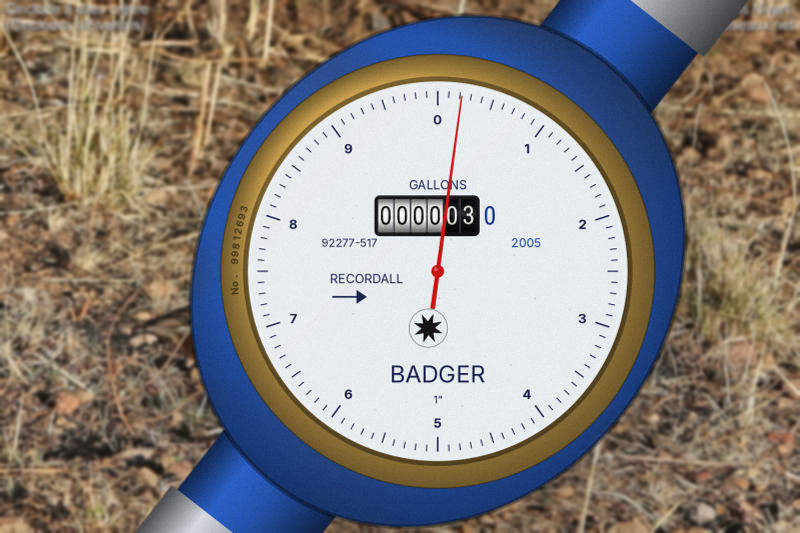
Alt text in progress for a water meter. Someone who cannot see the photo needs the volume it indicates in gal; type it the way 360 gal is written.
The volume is 30.2 gal
